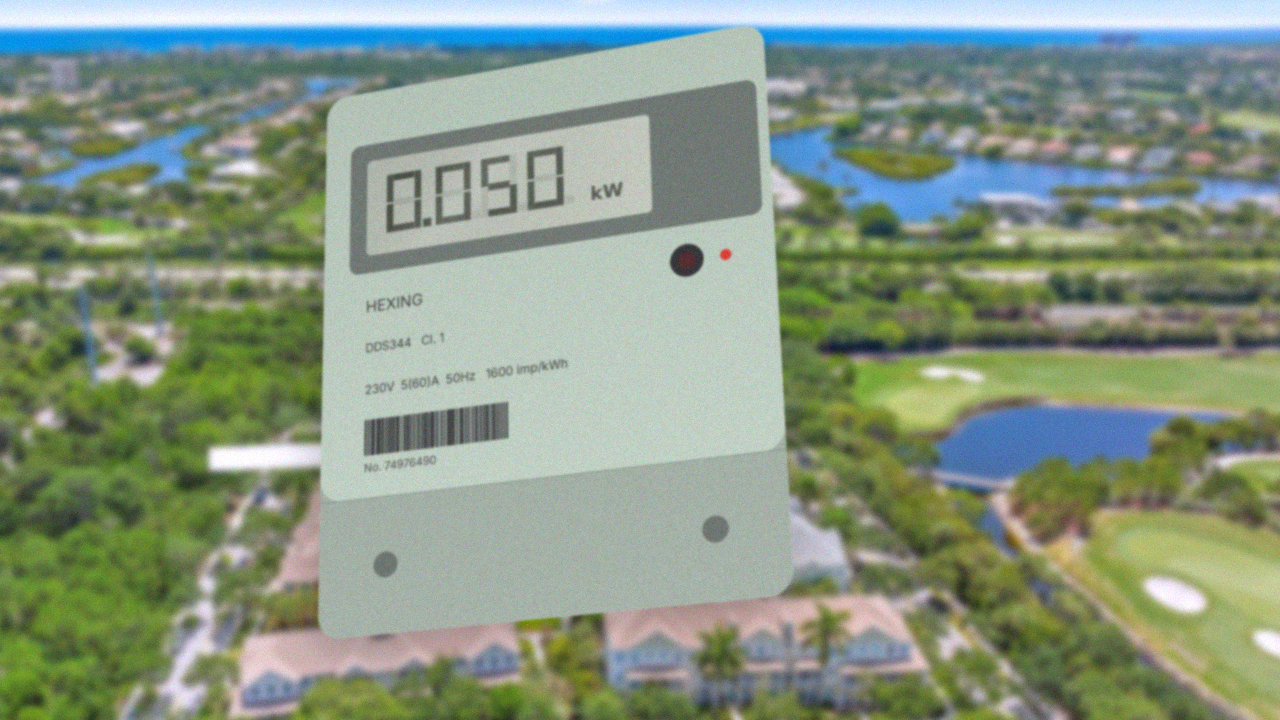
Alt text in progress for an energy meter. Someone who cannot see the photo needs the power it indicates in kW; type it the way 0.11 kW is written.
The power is 0.050 kW
